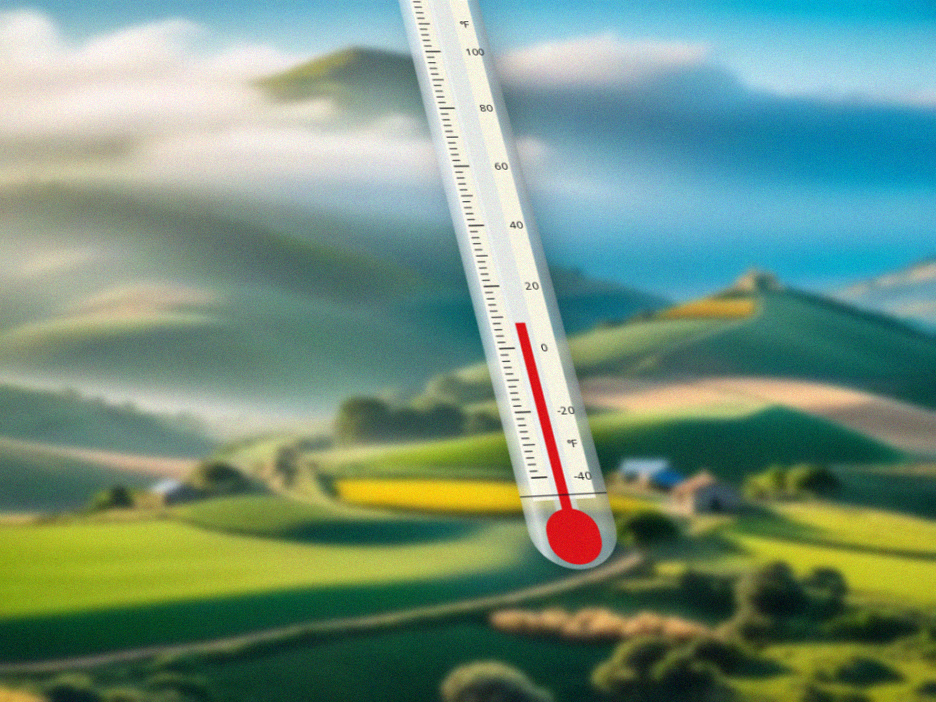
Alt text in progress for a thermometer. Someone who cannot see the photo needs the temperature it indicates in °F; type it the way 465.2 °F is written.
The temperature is 8 °F
